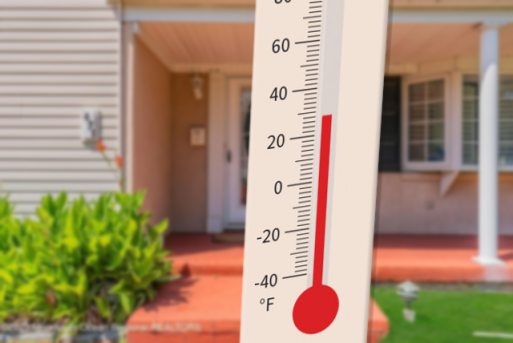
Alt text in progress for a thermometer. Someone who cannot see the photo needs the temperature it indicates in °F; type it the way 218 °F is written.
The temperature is 28 °F
